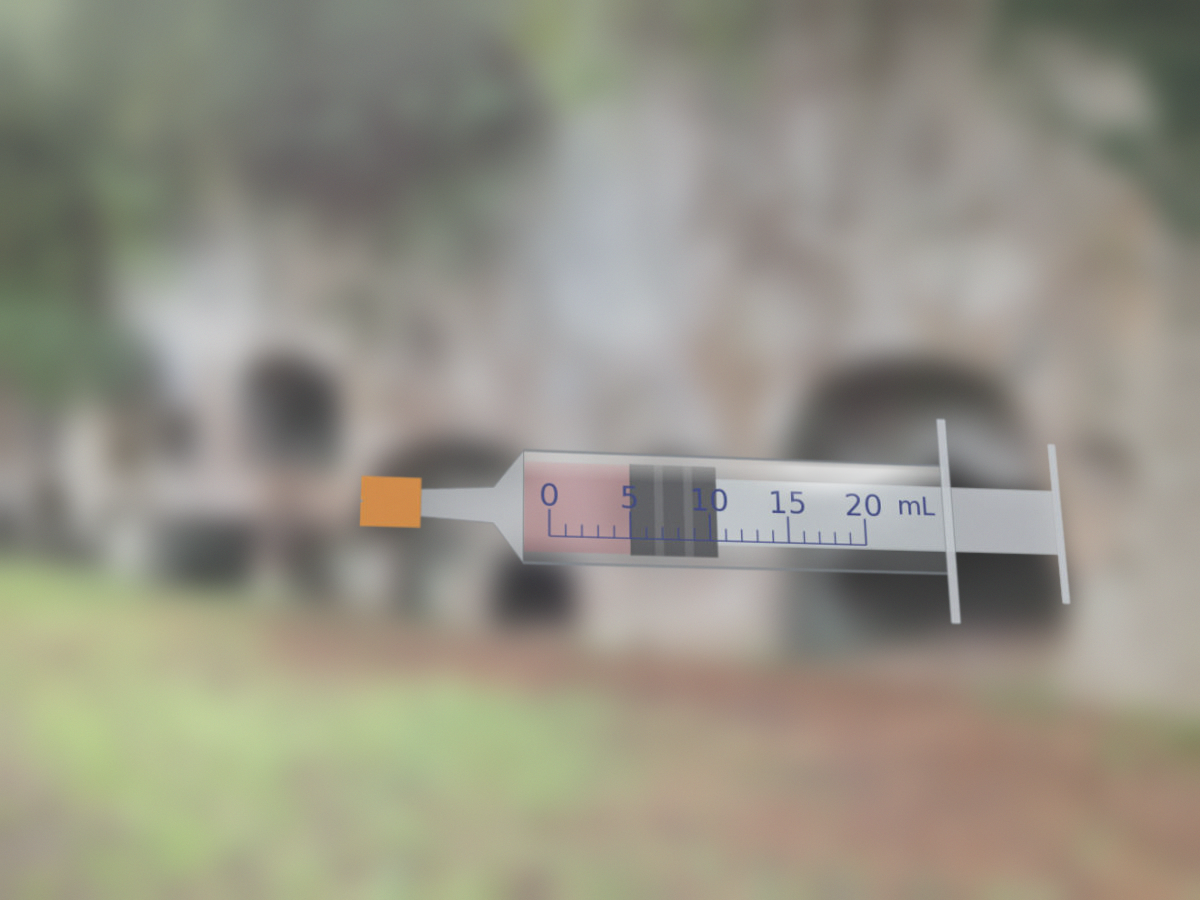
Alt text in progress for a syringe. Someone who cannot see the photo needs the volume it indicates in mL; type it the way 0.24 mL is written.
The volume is 5 mL
